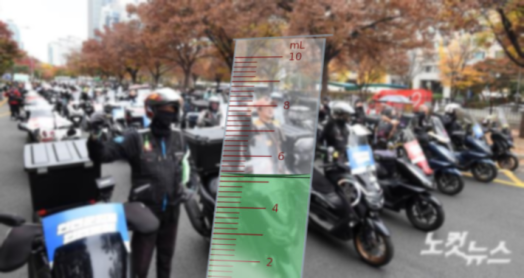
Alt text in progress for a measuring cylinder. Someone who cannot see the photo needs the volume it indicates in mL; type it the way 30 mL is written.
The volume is 5.2 mL
